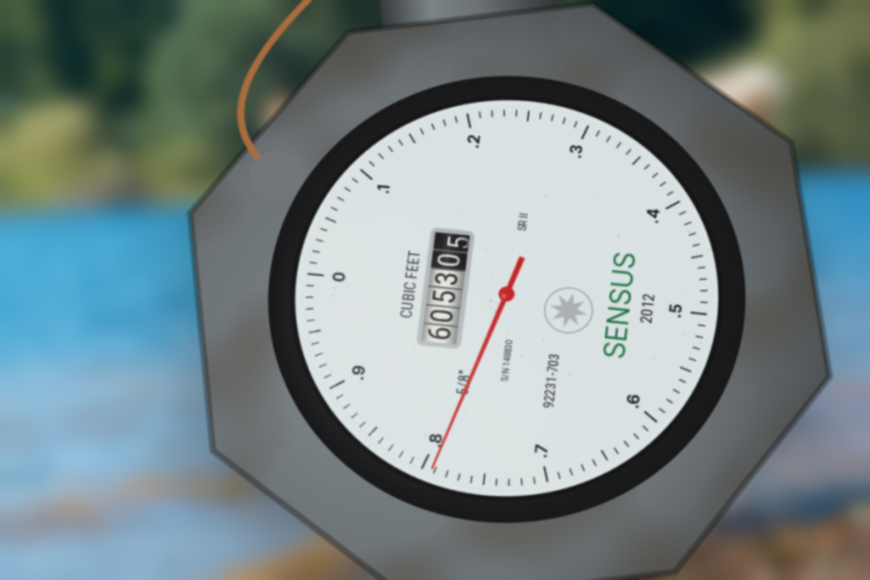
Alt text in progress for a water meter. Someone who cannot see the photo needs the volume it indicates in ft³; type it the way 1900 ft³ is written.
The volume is 605304.79 ft³
